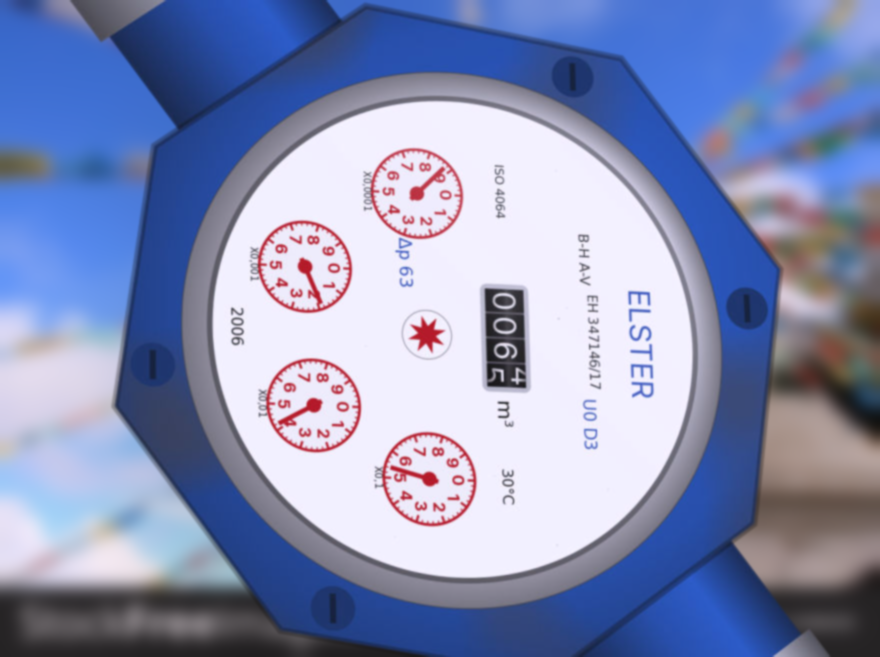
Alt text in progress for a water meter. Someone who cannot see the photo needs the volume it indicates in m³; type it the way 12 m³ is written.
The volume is 64.5418 m³
